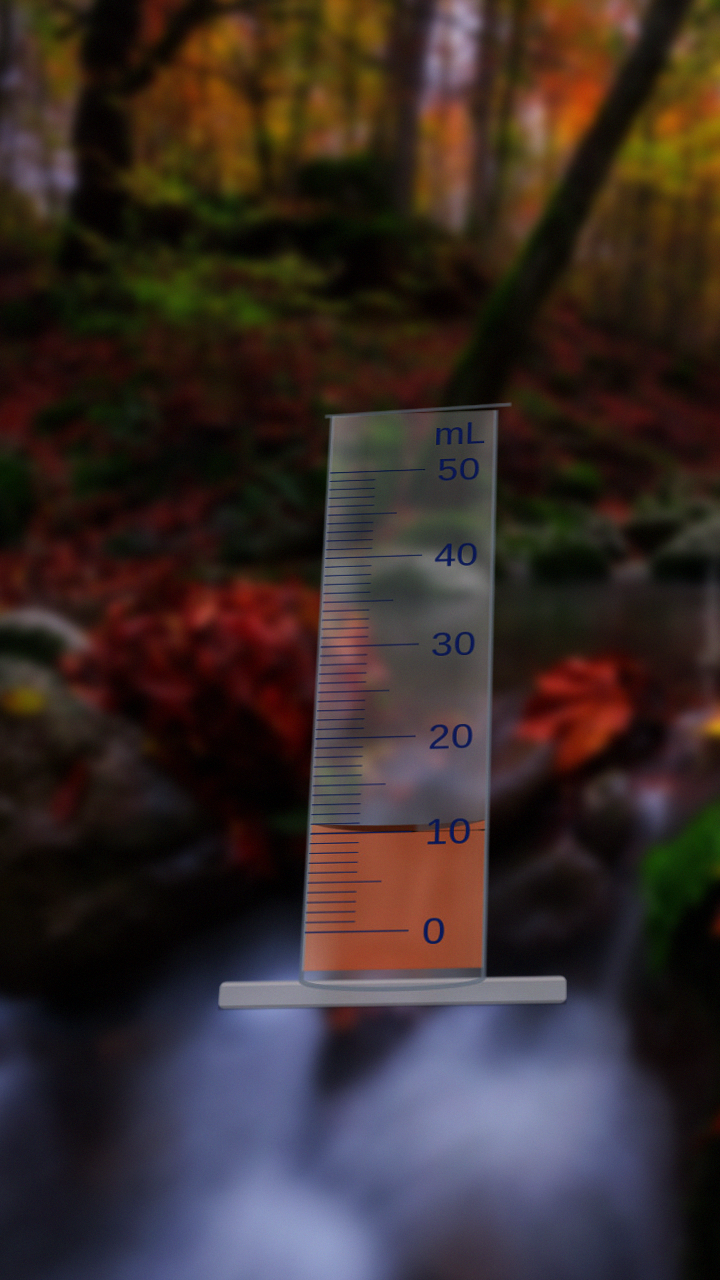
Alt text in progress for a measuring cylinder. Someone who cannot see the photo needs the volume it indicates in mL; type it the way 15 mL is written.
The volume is 10 mL
